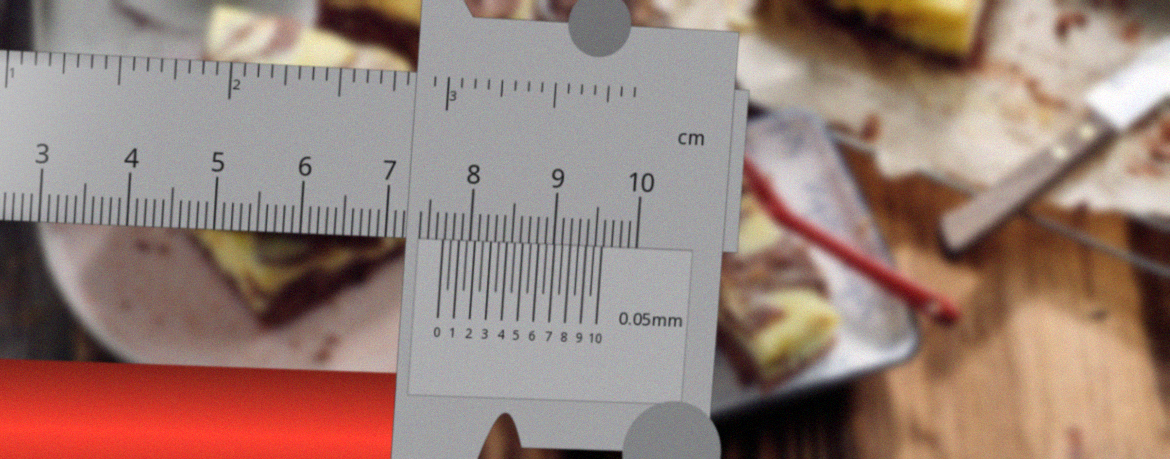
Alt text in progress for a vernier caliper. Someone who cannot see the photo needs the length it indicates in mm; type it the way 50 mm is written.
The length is 76.8 mm
